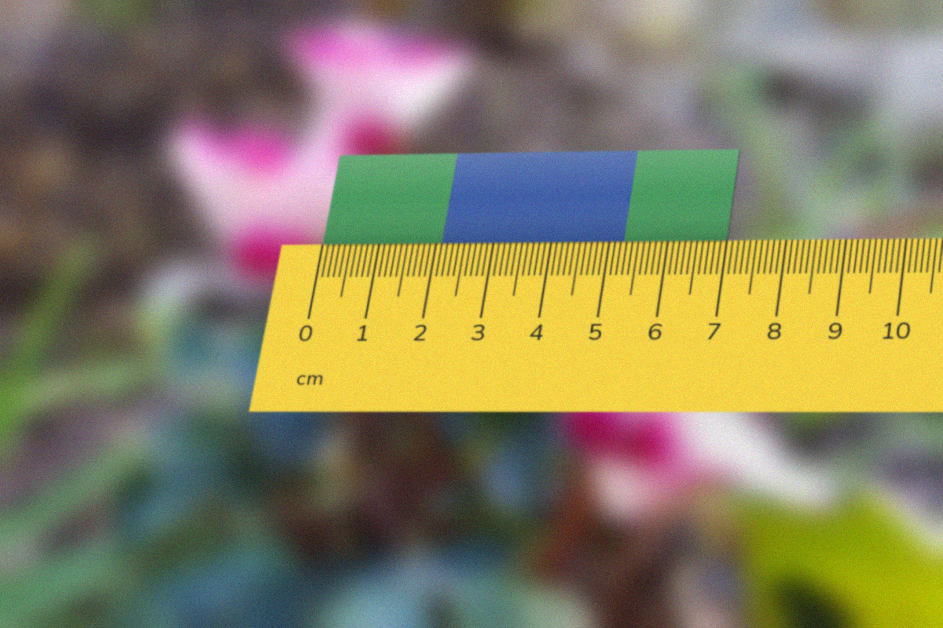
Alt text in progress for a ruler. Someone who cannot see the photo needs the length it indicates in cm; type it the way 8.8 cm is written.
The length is 7 cm
